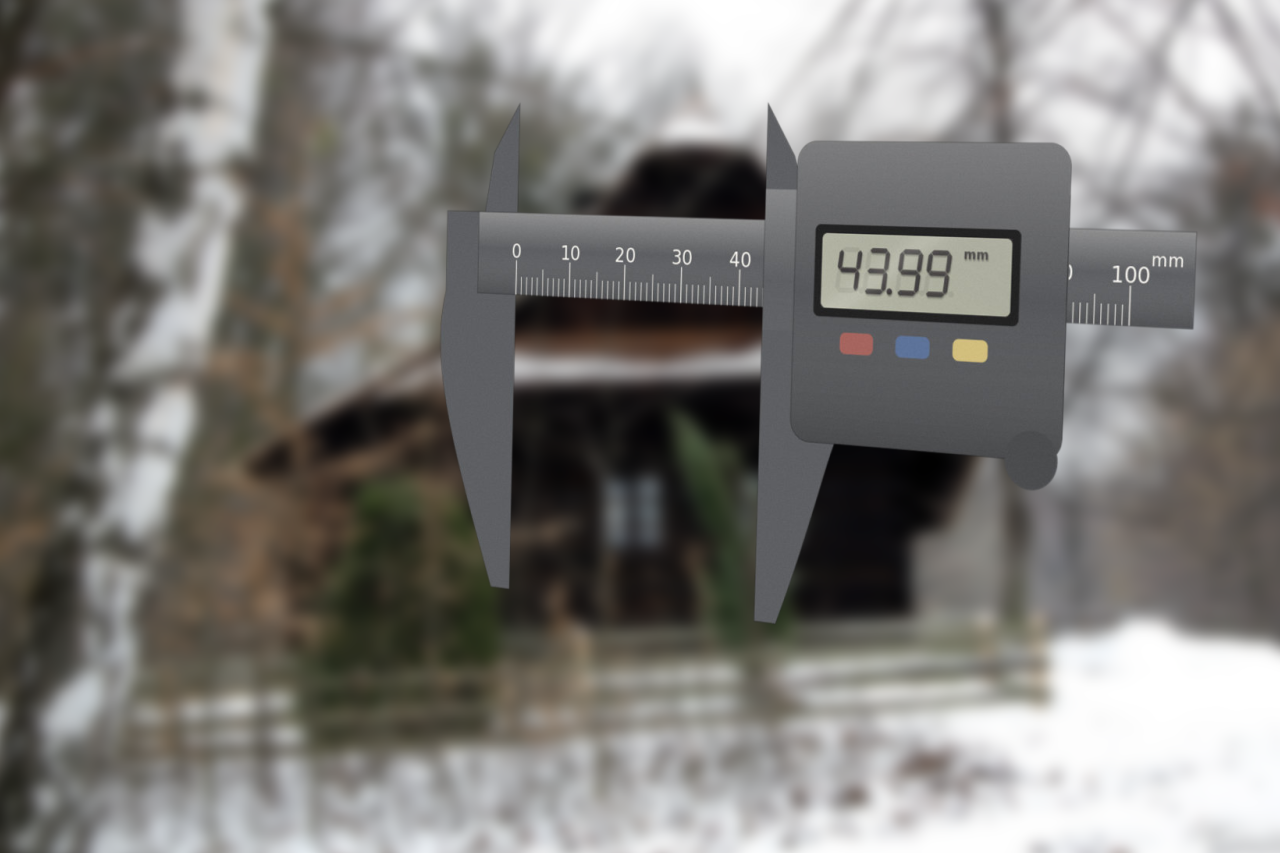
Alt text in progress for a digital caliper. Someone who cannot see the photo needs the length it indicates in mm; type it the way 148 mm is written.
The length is 43.99 mm
